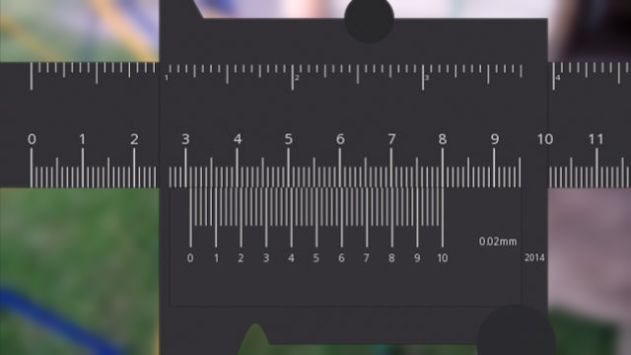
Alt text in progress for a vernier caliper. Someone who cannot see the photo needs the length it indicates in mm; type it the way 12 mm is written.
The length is 31.0 mm
